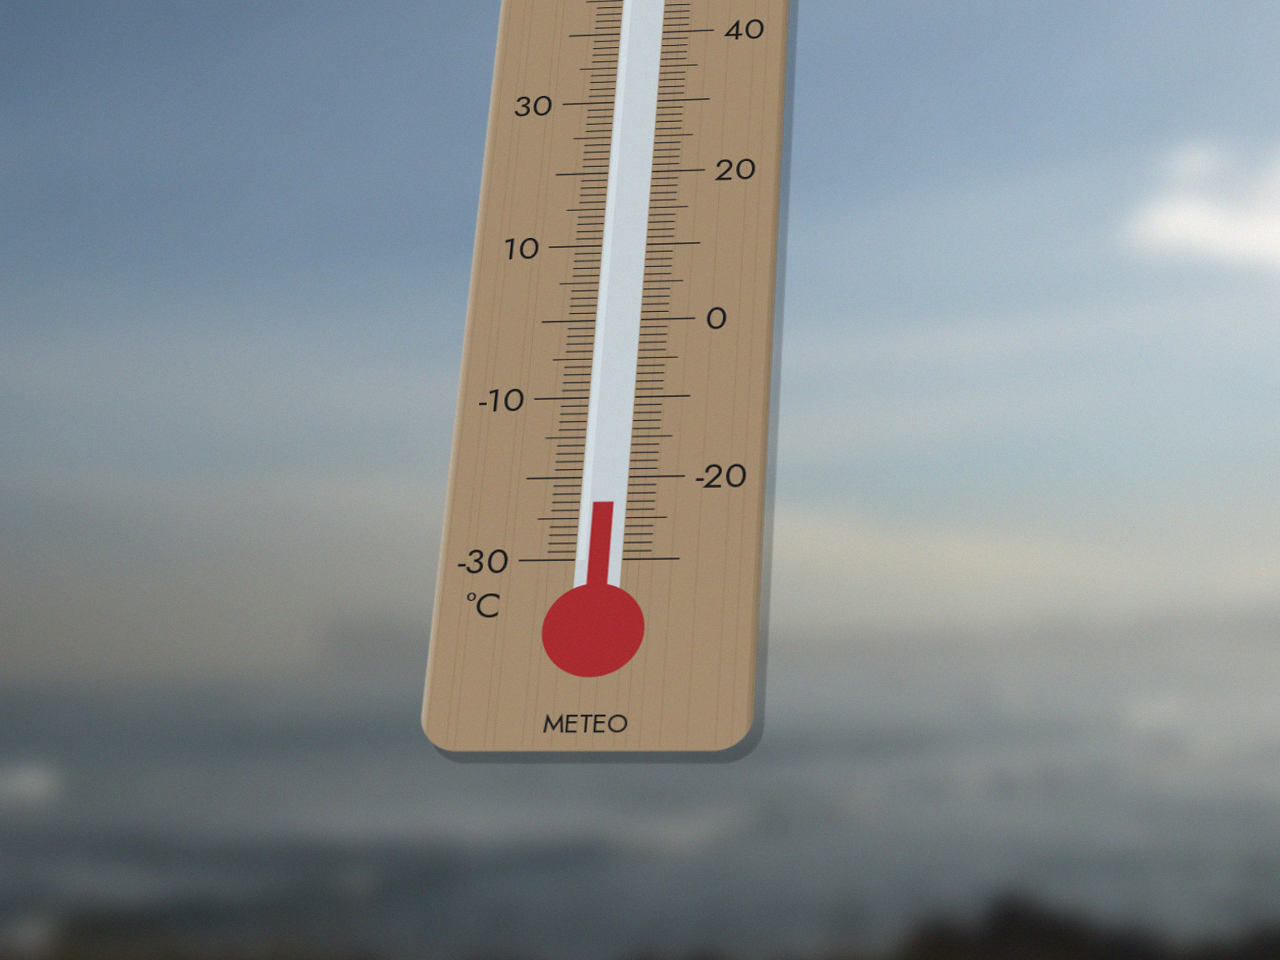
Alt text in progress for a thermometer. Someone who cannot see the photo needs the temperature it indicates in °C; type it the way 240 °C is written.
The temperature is -23 °C
